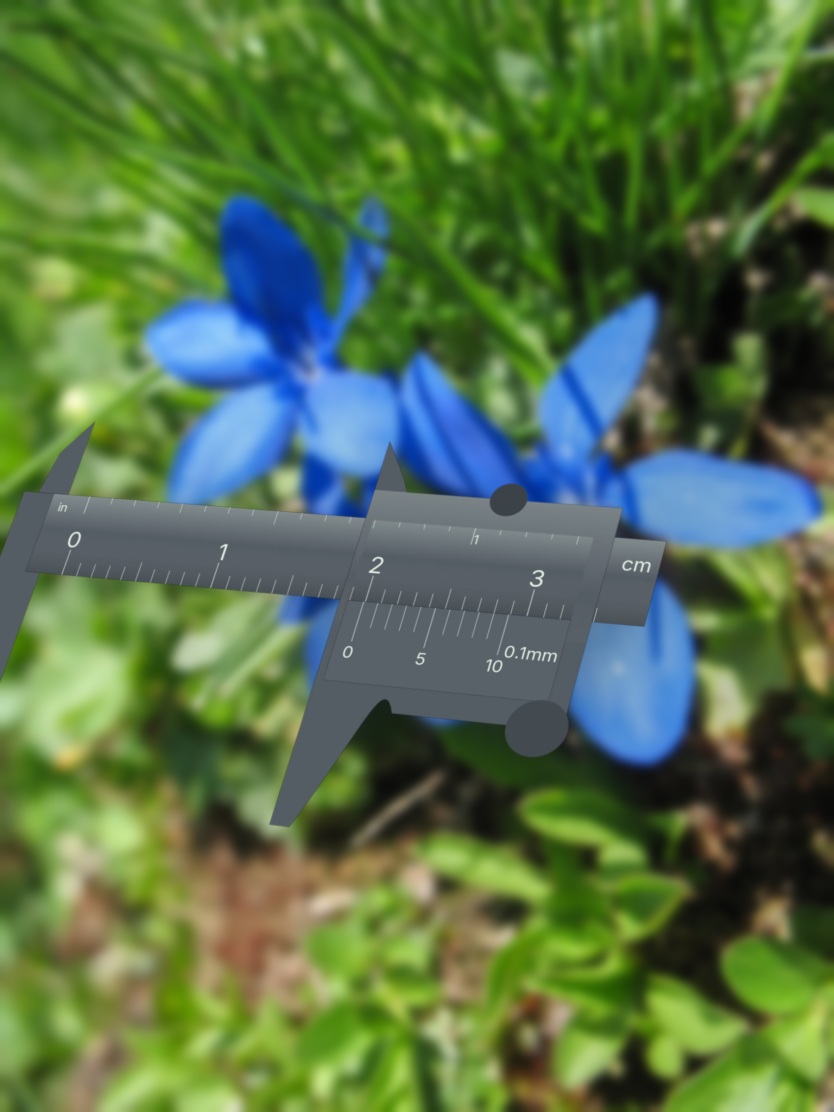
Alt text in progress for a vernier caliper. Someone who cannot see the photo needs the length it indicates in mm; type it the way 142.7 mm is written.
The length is 19.9 mm
